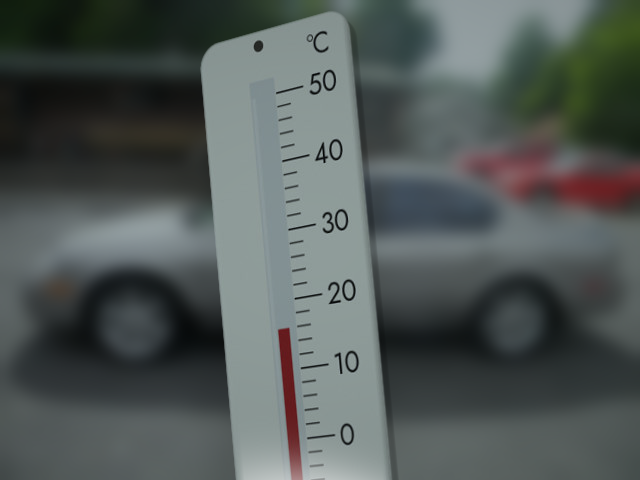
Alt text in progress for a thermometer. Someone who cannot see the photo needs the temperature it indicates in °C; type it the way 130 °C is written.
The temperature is 16 °C
